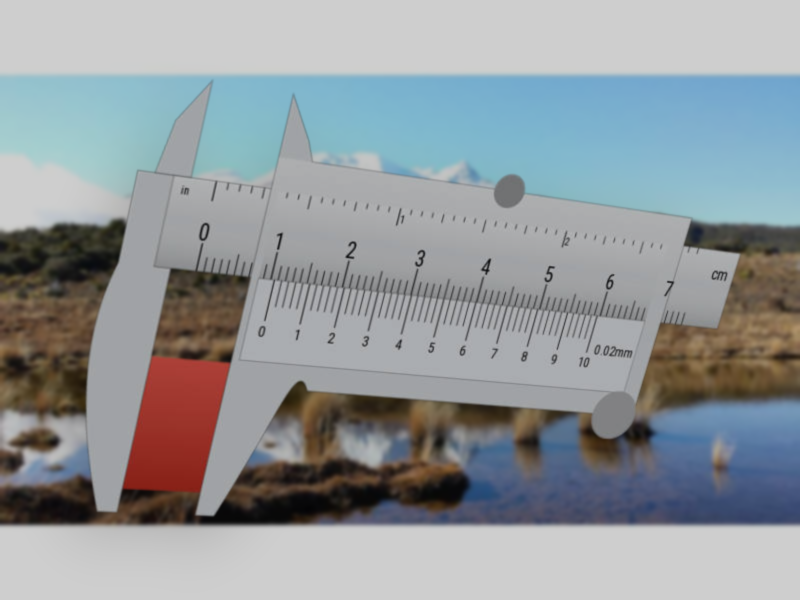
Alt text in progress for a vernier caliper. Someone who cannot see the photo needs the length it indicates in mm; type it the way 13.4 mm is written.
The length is 10.5 mm
